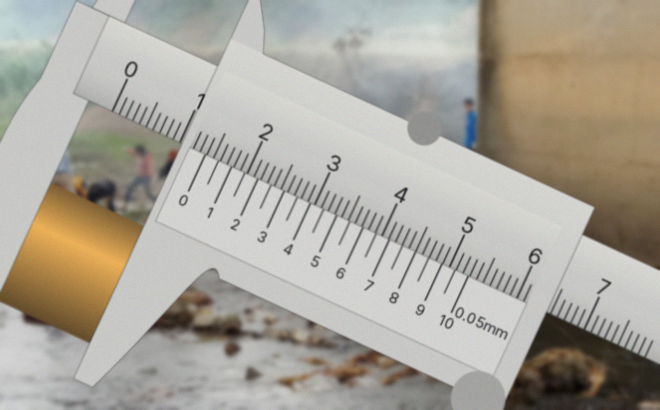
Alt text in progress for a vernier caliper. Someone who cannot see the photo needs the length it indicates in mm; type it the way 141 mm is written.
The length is 13.8 mm
